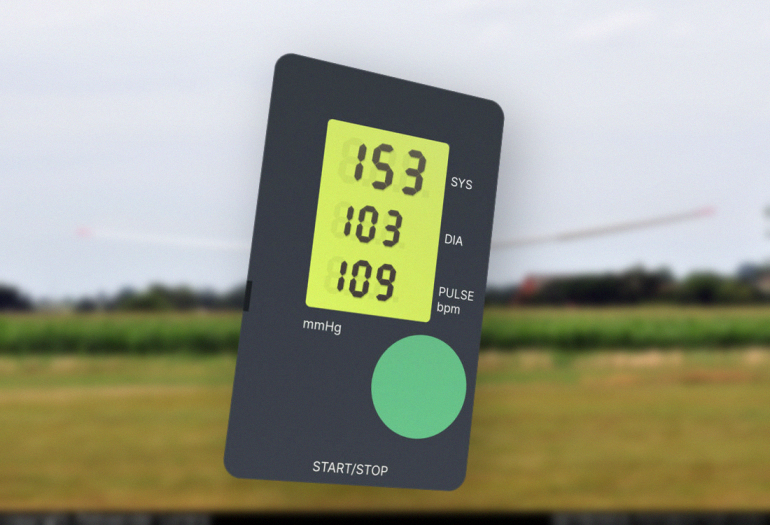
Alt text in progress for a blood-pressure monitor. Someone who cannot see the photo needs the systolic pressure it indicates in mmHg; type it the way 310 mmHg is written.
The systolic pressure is 153 mmHg
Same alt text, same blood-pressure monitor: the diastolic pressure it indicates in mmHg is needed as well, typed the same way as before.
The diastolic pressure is 103 mmHg
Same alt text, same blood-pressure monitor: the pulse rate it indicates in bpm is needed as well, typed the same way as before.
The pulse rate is 109 bpm
